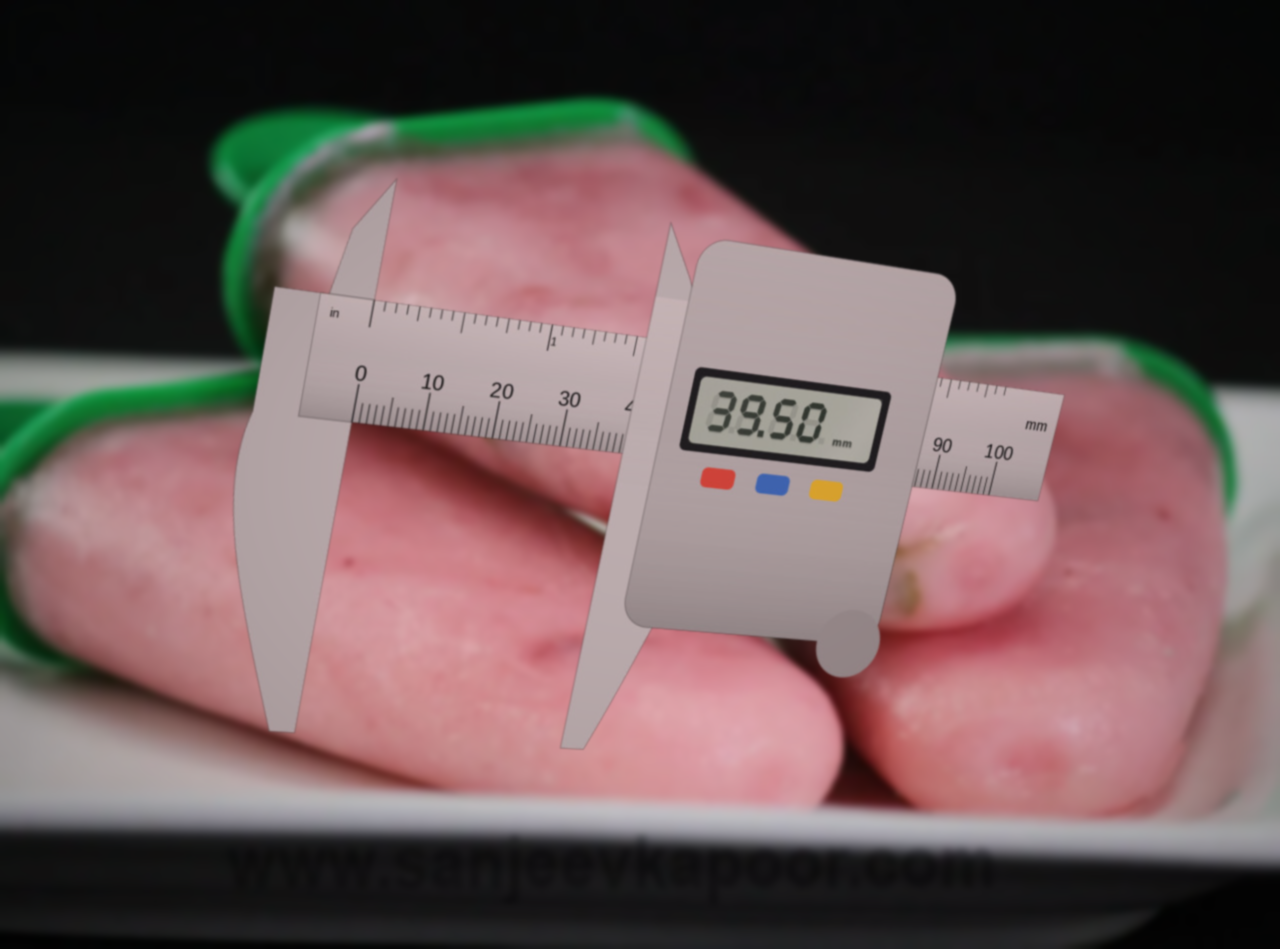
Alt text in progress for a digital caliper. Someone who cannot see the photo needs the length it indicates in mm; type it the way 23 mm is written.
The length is 39.50 mm
